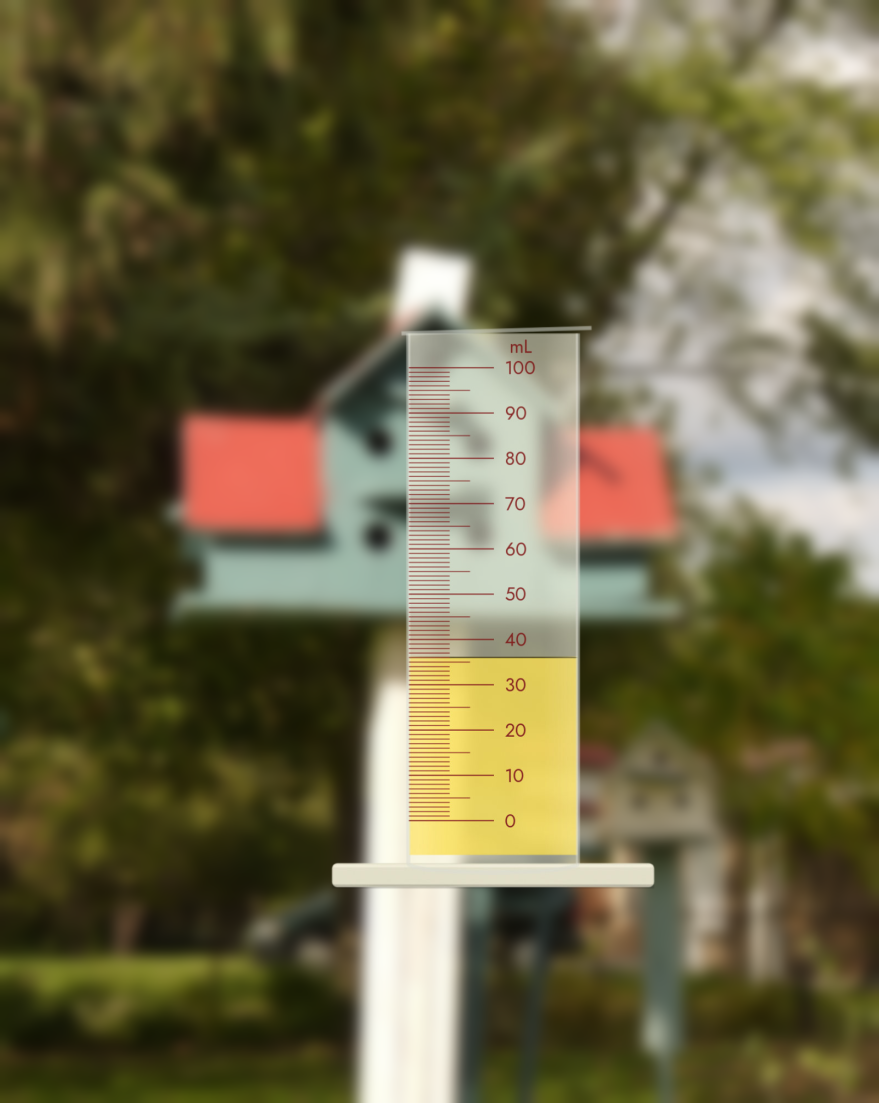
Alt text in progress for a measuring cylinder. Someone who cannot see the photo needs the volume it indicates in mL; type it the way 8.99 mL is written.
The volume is 36 mL
